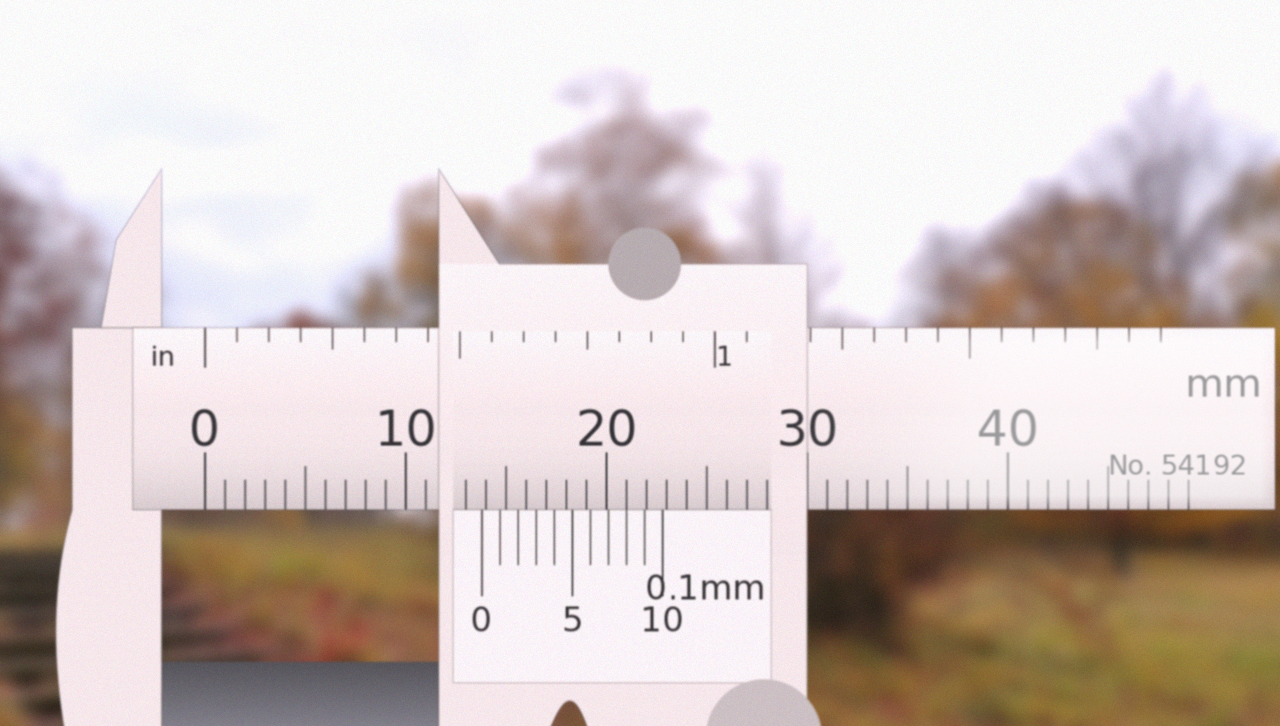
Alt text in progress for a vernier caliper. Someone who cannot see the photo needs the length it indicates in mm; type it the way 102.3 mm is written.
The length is 13.8 mm
